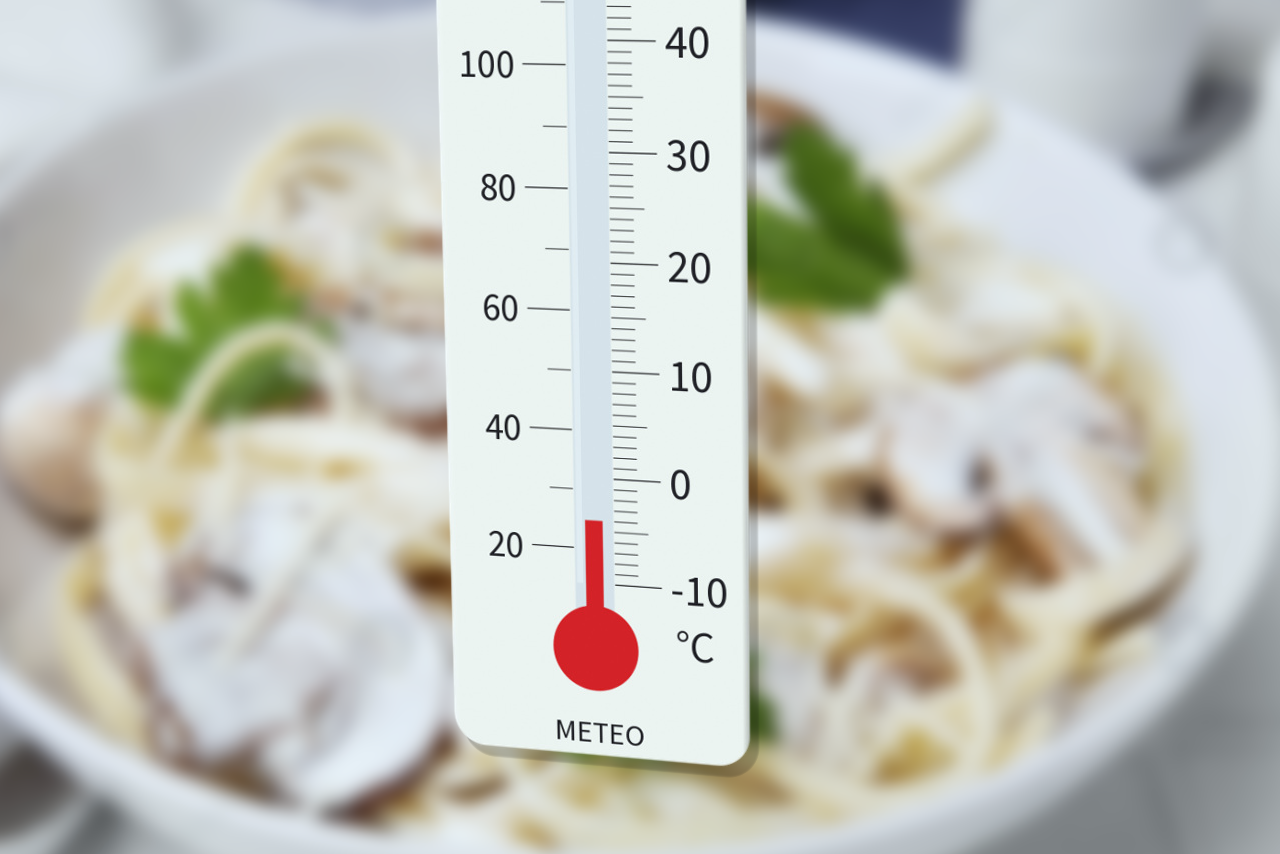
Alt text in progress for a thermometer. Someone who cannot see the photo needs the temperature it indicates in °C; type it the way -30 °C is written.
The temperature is -4 °C
